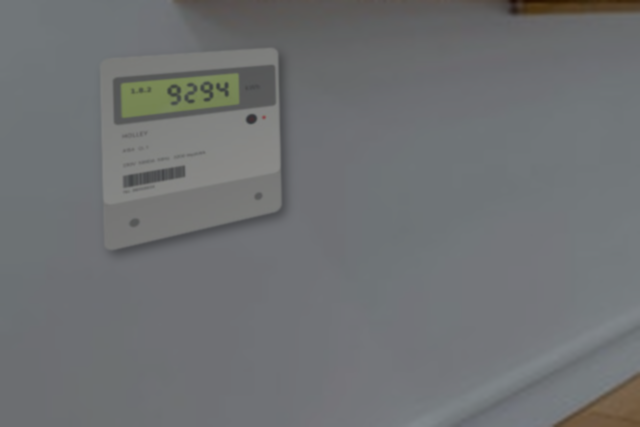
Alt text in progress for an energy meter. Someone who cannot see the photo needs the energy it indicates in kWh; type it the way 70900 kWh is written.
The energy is 9294 kWh
